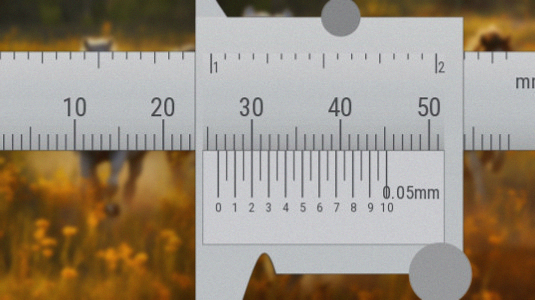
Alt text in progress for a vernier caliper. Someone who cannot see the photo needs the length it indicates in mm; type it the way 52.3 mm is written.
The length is 26.2 mm
